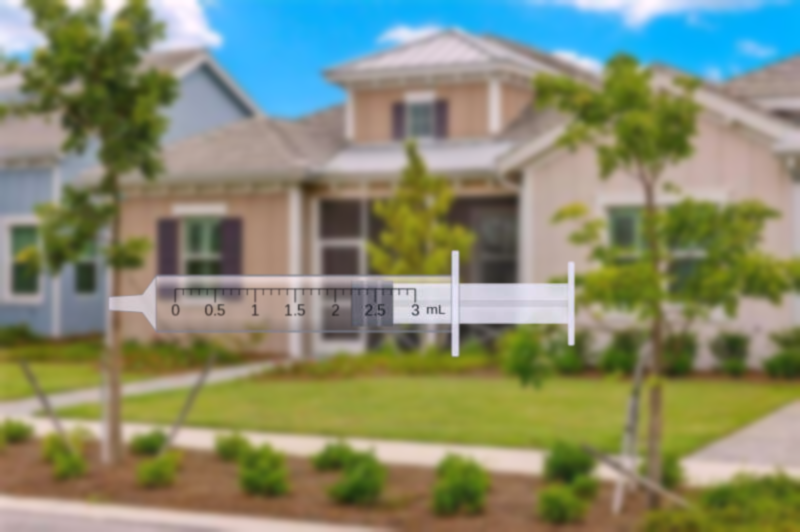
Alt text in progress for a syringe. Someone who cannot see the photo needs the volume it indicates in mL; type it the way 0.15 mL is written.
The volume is 2.2 mL
